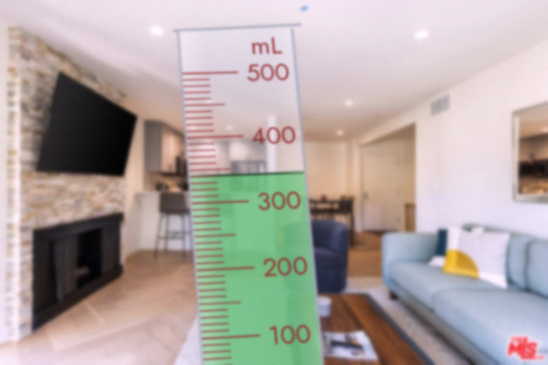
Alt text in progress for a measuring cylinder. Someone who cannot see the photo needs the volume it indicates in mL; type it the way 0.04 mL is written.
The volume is 340 mL
